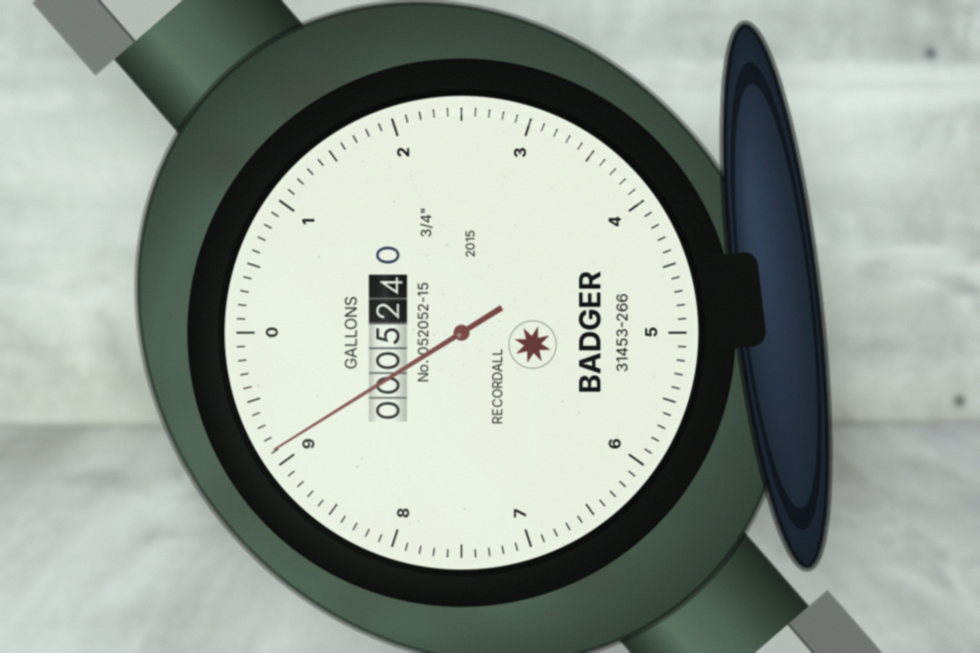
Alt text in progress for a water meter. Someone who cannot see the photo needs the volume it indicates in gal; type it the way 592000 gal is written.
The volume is 5239.1 gal
